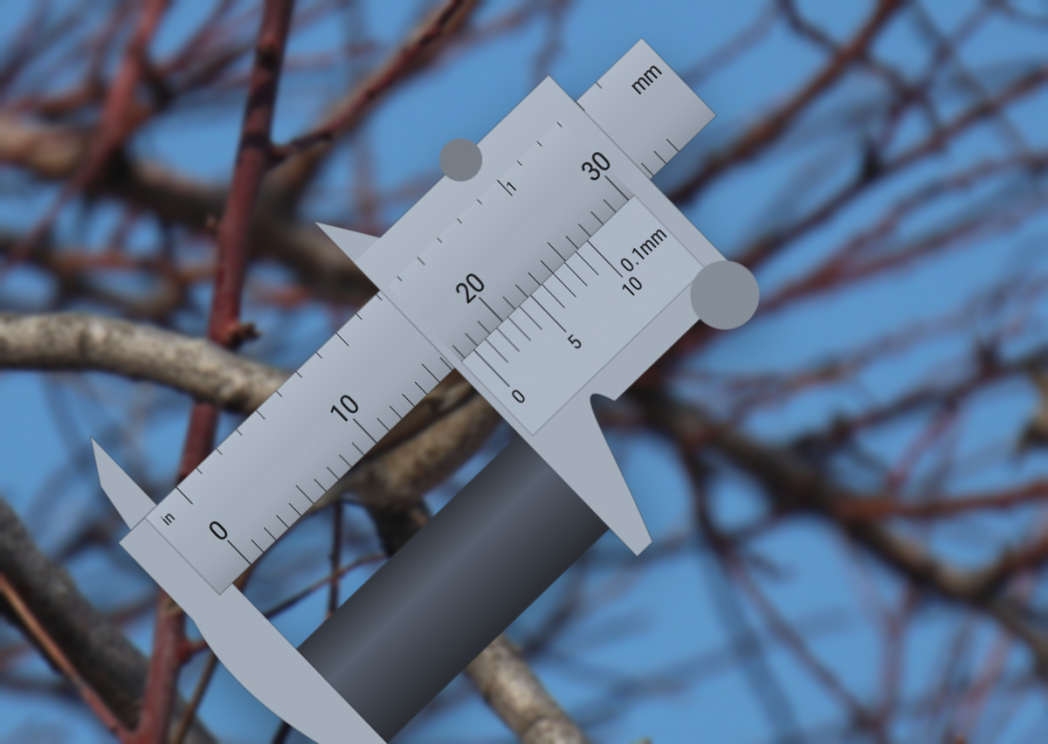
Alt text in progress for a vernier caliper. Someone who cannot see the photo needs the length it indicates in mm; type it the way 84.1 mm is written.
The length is 17.7 mm
